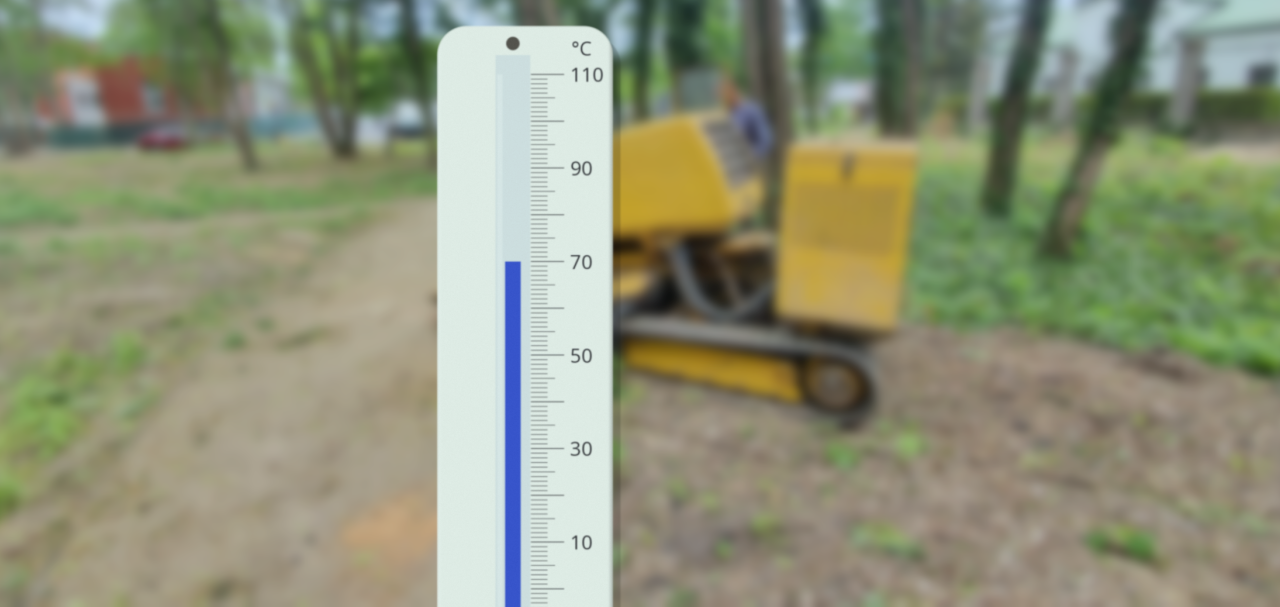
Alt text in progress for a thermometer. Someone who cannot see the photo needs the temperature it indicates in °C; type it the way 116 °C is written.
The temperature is 70 °C
